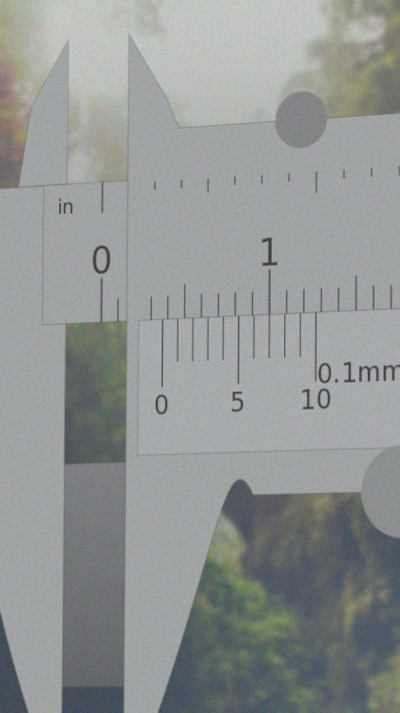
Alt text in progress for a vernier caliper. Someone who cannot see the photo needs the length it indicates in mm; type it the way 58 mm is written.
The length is 3.7 mm
